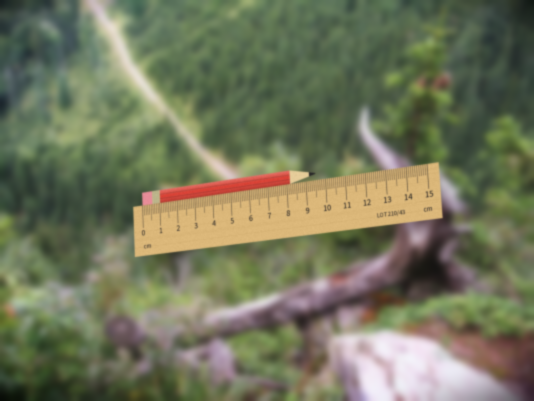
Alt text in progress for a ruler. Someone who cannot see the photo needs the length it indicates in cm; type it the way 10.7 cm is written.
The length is 9.5 cm
